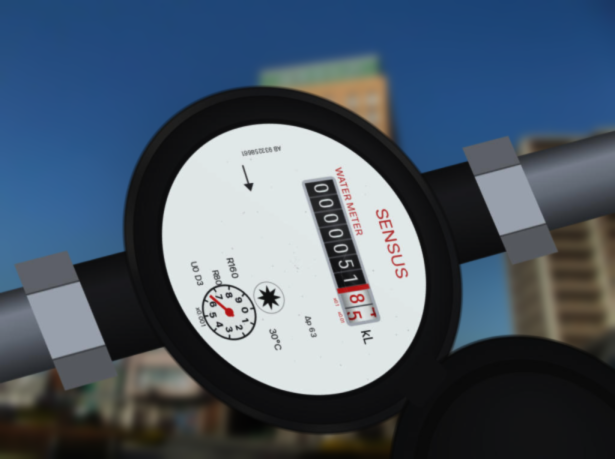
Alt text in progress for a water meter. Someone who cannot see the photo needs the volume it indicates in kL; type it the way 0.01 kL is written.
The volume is 51.846 kL
